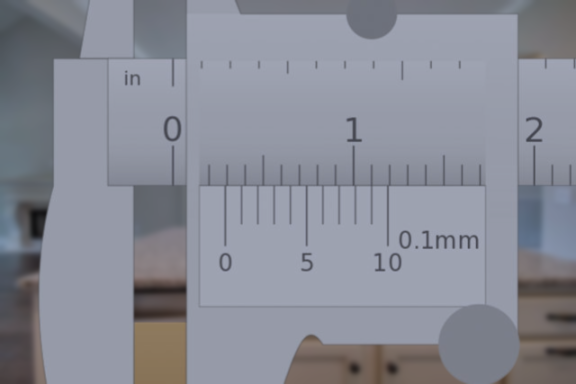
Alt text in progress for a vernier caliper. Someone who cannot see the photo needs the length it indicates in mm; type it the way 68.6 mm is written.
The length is 2.9 mm
